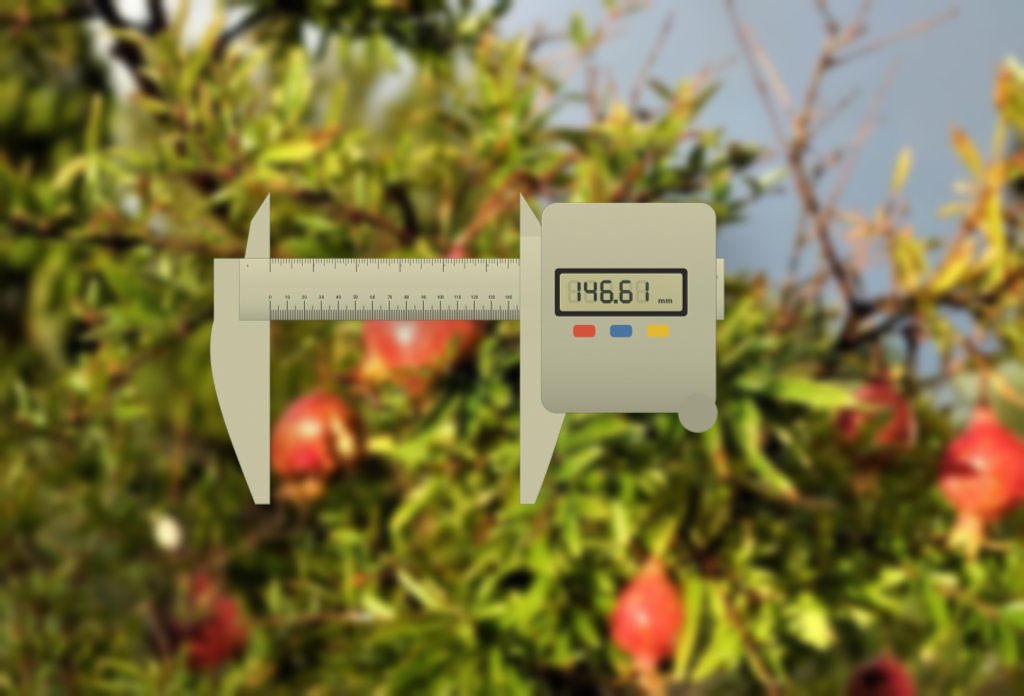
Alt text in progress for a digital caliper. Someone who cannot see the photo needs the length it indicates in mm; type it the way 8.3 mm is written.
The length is 146.61 mm
